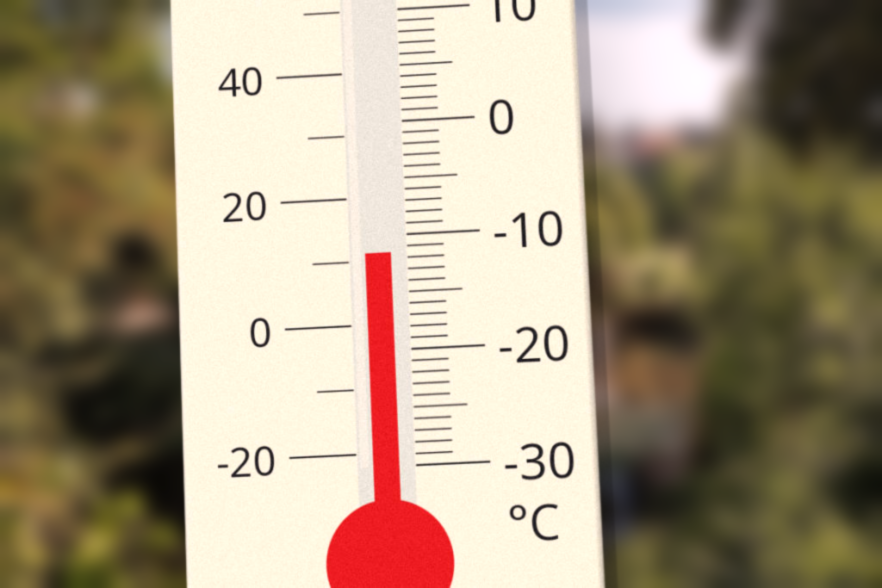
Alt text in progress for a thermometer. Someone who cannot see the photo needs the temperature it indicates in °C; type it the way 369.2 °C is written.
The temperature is -11.5 °C
